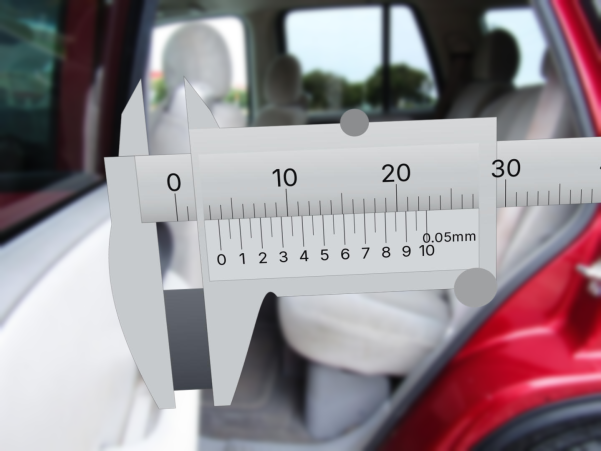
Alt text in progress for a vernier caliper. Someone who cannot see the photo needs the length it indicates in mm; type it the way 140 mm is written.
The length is 3.7 mm
